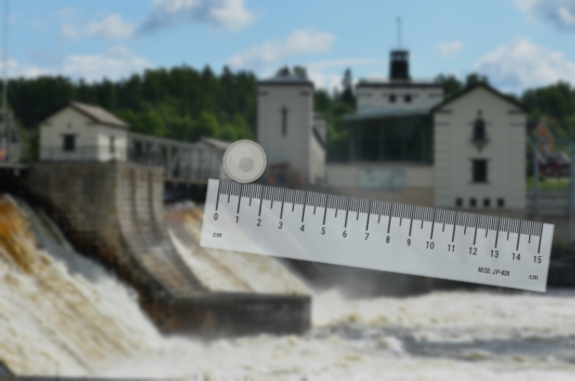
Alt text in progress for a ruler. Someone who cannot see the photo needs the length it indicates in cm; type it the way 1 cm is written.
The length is 2 cm
